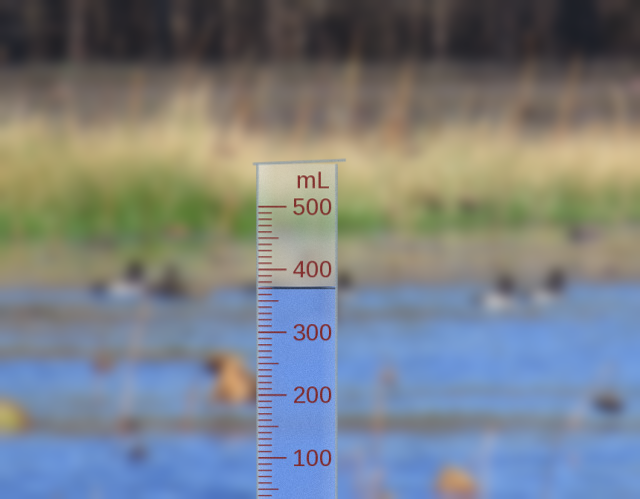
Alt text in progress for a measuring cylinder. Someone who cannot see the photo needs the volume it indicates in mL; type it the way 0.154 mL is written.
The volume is 370 mL
